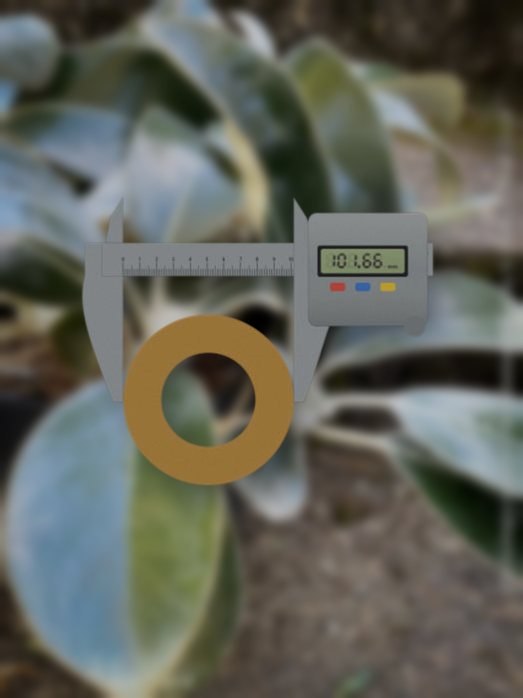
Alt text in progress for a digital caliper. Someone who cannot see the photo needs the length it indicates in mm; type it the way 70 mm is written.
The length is 101.66 mm
